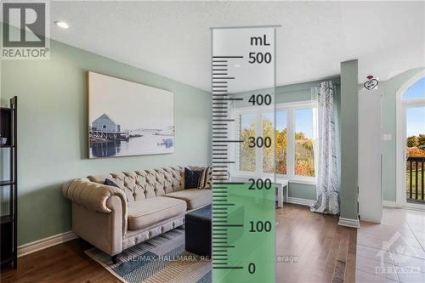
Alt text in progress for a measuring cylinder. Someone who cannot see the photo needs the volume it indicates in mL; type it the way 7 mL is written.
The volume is 200 mL
